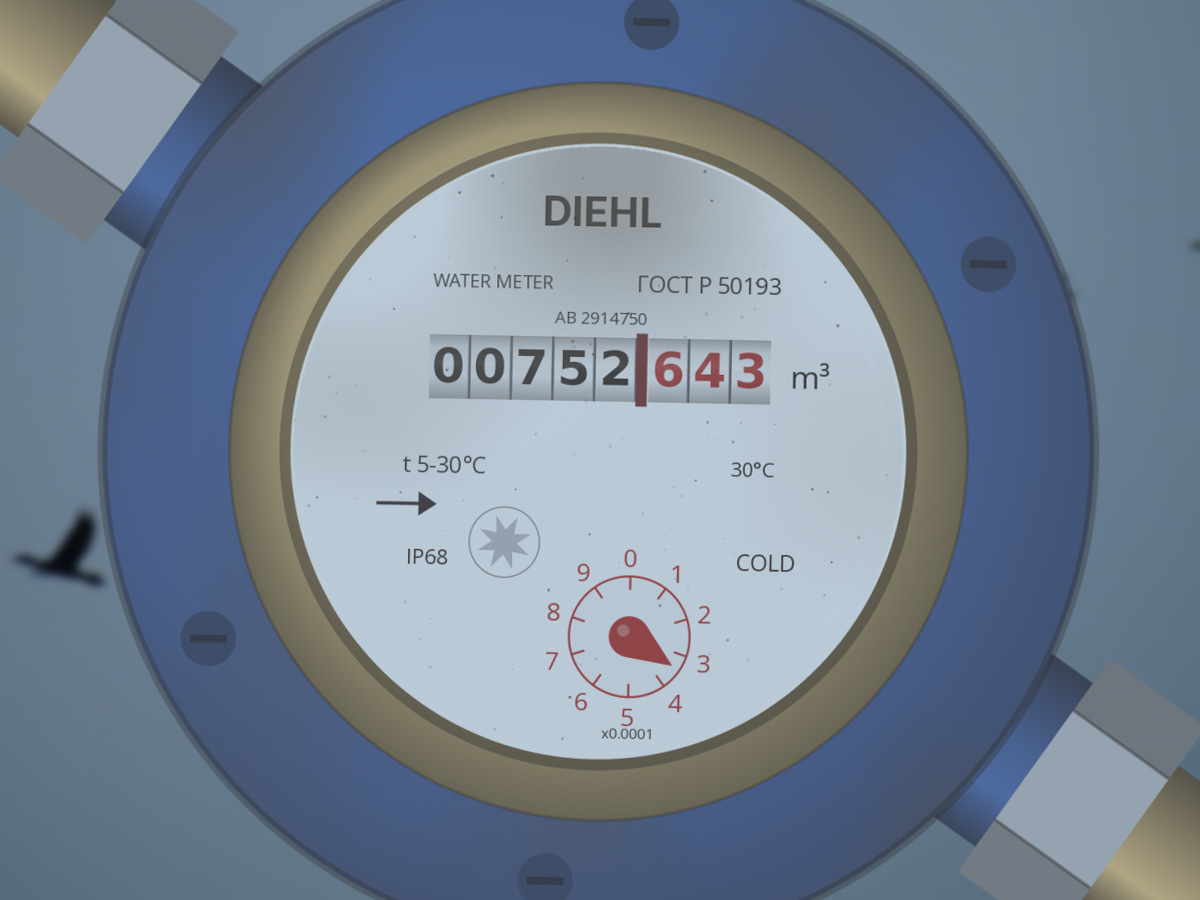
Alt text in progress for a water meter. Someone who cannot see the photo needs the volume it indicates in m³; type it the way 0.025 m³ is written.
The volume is 752.6433 m³
